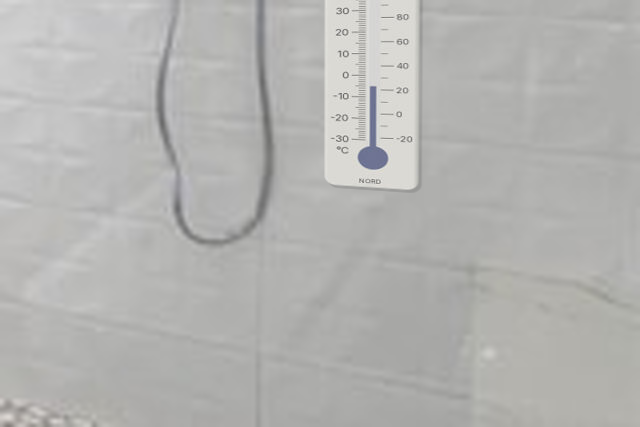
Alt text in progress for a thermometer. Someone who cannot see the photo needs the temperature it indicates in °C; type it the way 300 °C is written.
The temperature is -5 °C
